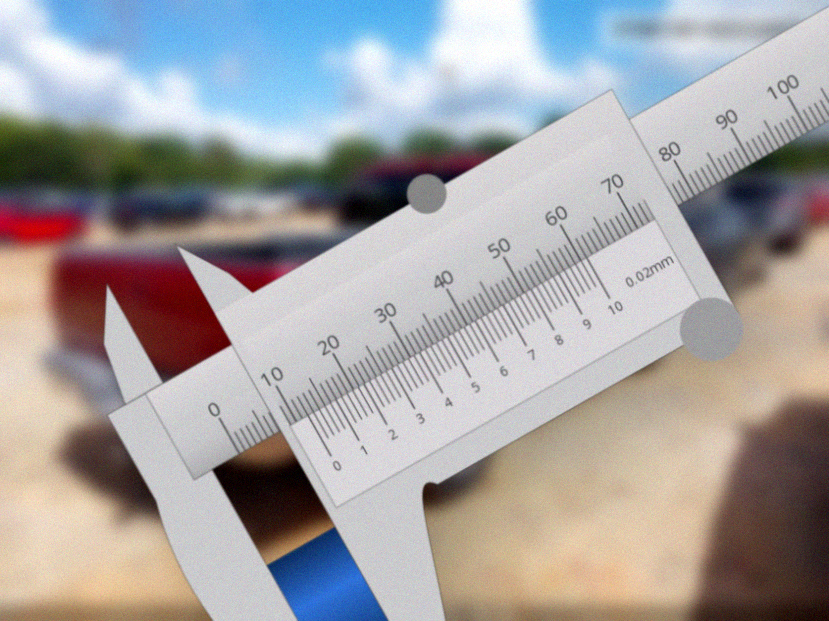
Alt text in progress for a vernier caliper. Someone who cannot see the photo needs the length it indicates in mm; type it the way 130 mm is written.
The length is 12.0 mm
